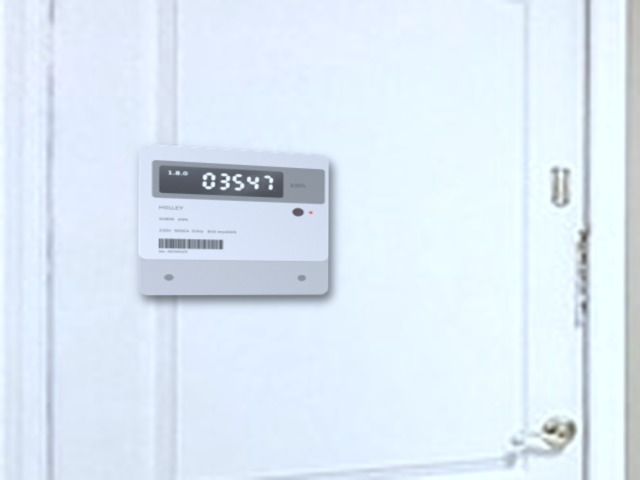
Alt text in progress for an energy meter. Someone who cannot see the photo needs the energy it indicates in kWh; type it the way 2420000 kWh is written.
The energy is 3547 kWh
